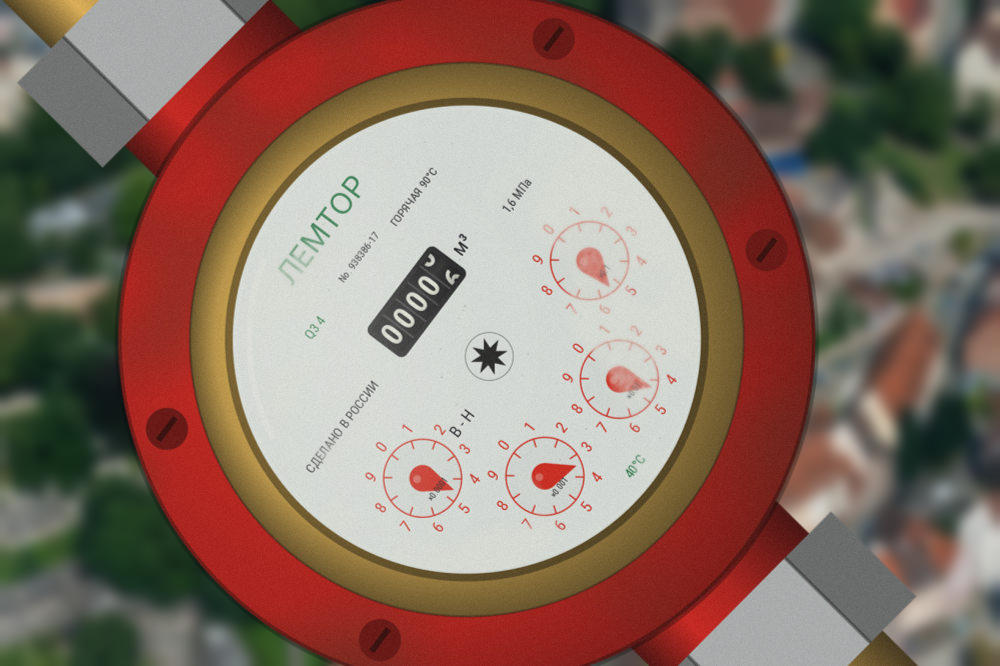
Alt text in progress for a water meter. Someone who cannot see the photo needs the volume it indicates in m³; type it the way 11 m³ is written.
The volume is 5.5434 m³
